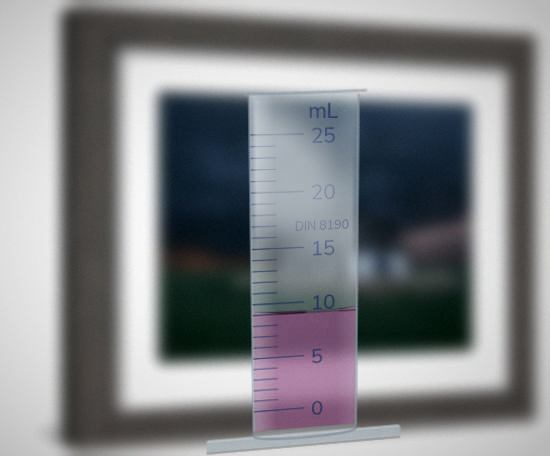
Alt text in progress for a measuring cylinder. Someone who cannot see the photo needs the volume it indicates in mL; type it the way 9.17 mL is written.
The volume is 9 mL
